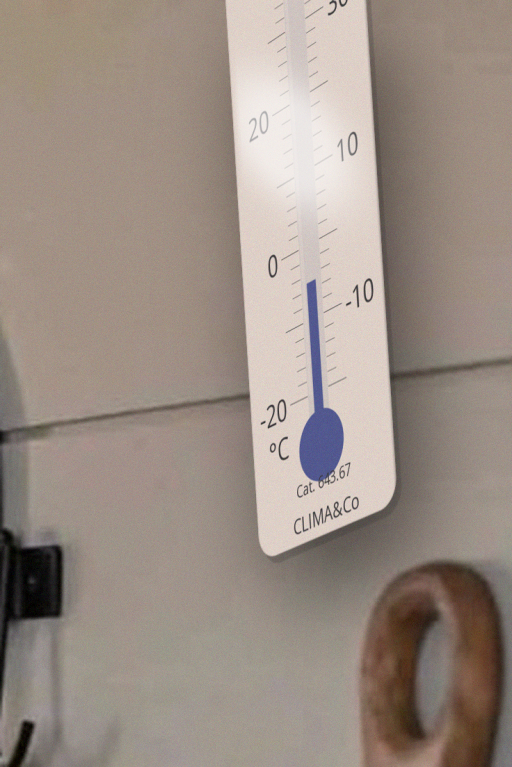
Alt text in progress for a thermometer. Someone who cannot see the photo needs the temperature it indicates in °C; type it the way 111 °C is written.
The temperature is -5 °C
